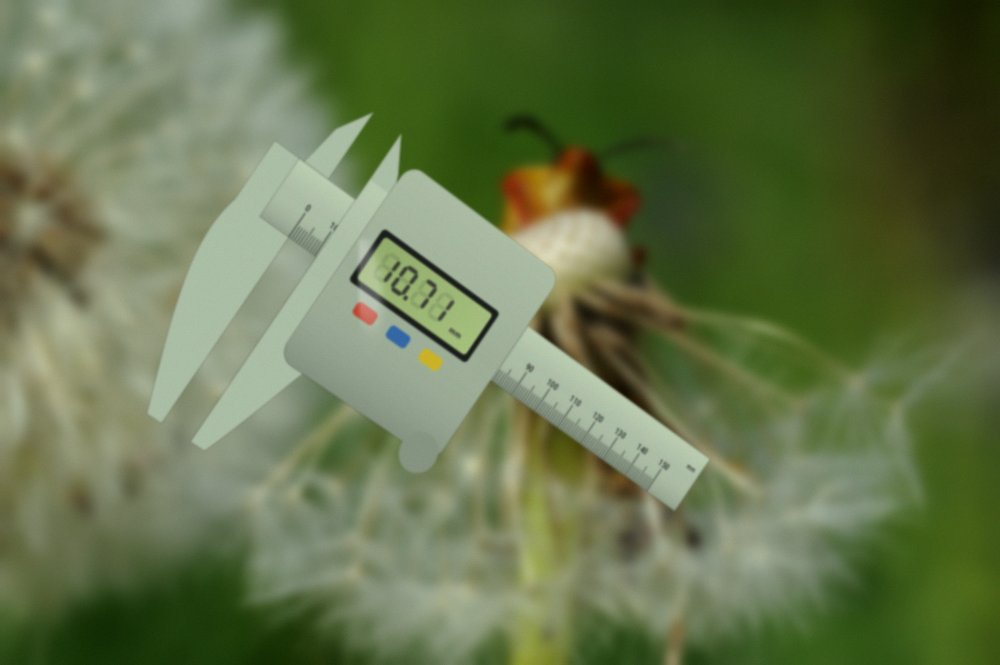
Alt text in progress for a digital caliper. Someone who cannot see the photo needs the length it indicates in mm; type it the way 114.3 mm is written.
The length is 10.71 mm
